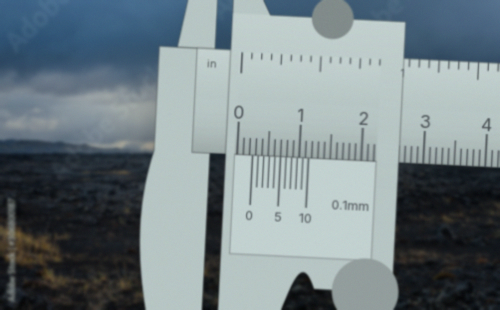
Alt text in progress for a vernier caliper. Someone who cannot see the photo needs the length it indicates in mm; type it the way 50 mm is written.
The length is 2.5 mm
